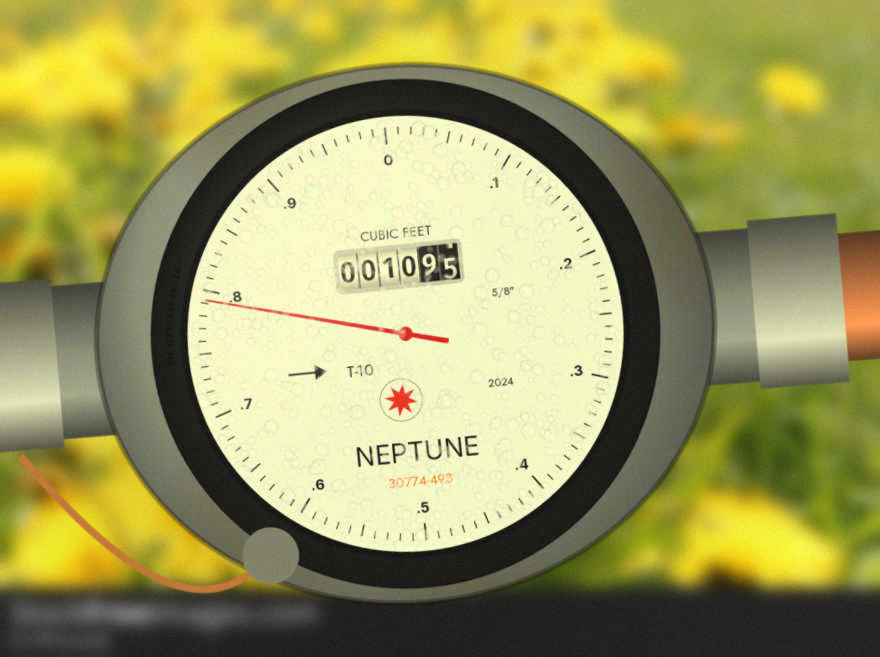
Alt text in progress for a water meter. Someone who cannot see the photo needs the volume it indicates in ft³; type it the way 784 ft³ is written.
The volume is 1094.79 ft³
